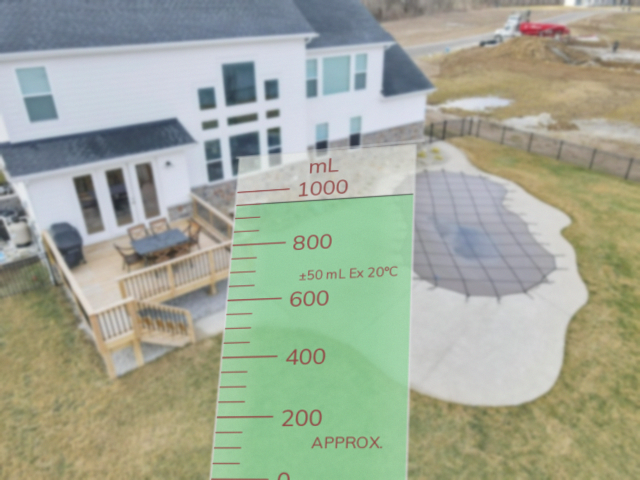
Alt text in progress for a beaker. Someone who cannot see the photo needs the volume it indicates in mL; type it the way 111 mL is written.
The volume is 950 mL
